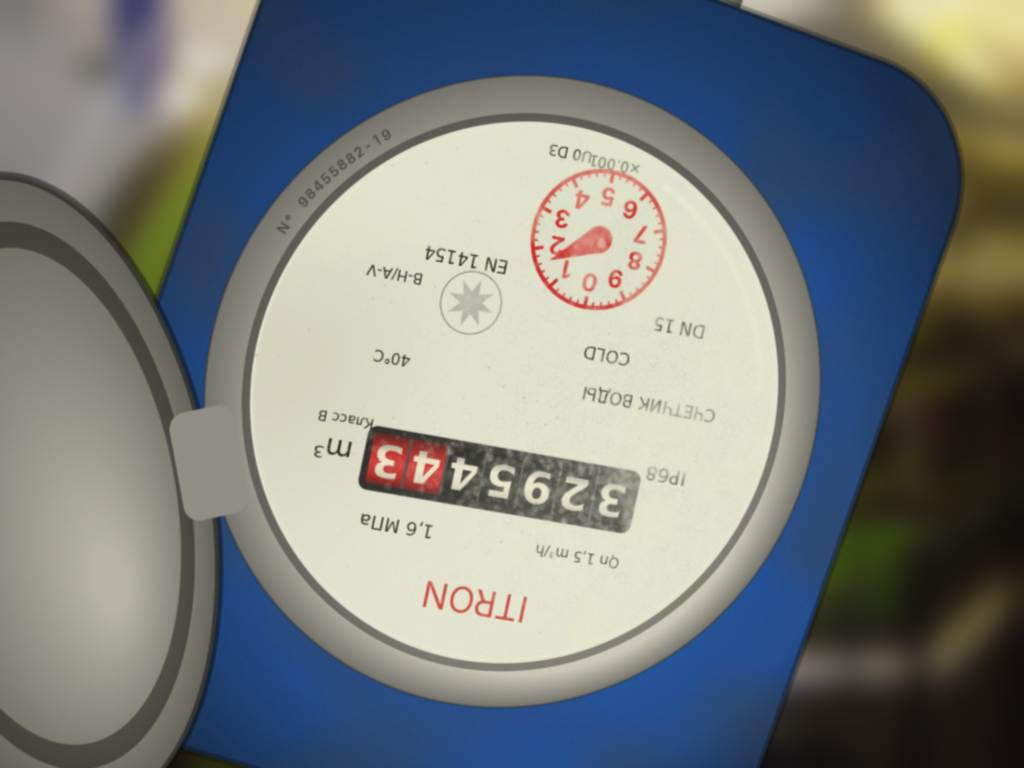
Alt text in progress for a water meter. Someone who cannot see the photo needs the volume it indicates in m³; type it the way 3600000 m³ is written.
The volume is 32954.431 m³
